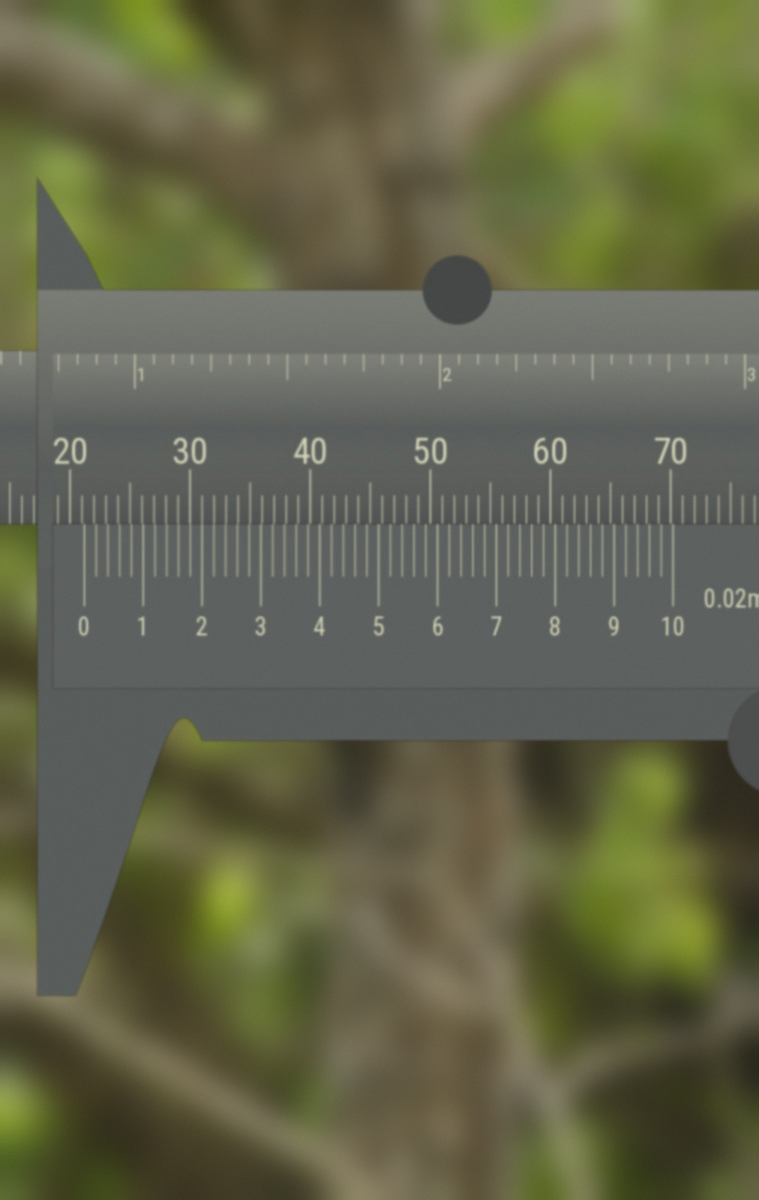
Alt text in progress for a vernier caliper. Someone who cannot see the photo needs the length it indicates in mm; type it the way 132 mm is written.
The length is 21.2 mm
